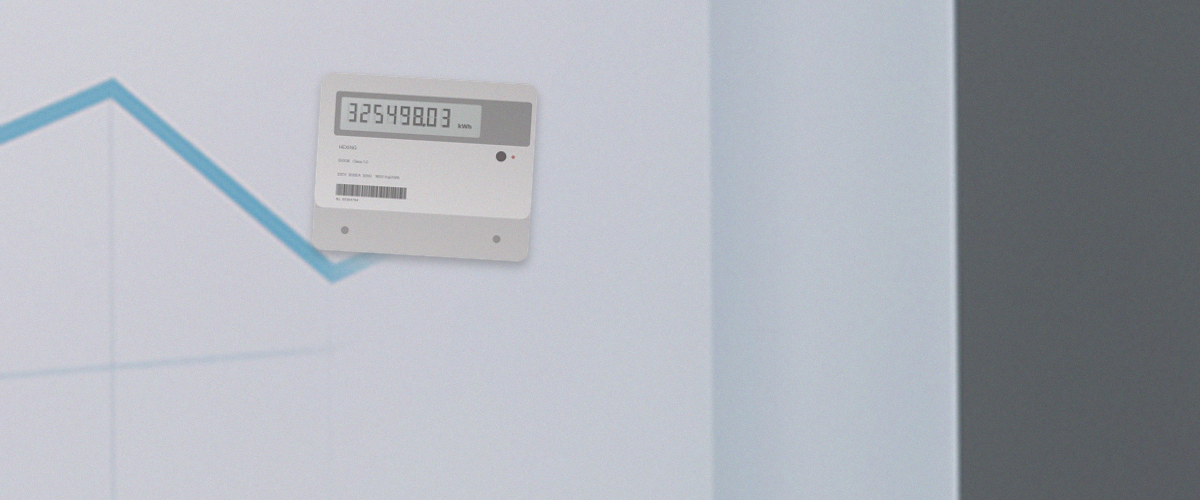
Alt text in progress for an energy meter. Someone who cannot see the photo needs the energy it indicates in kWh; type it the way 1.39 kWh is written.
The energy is 325498.03 kWh
